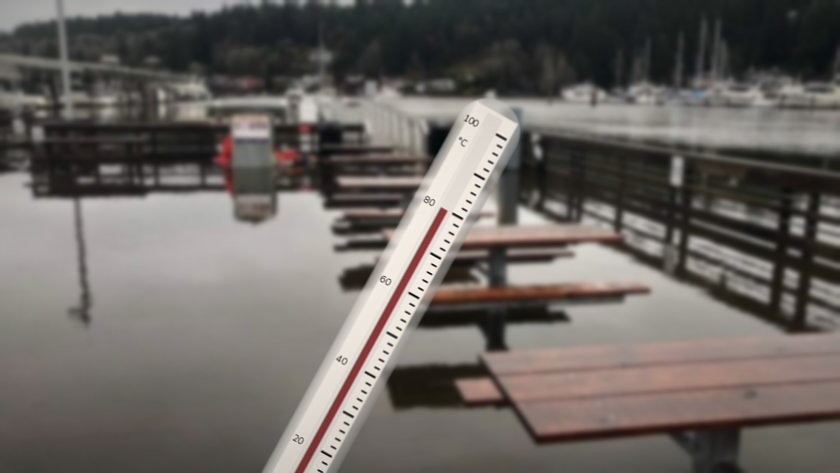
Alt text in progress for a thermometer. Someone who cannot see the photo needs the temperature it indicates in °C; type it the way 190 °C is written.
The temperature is 80 °C
